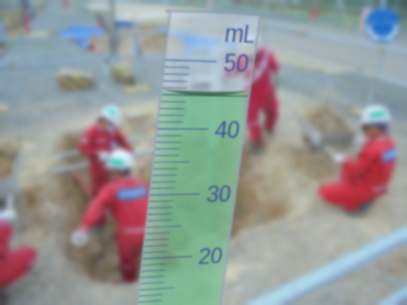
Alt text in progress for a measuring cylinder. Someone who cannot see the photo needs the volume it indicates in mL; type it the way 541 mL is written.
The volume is 45 mL
